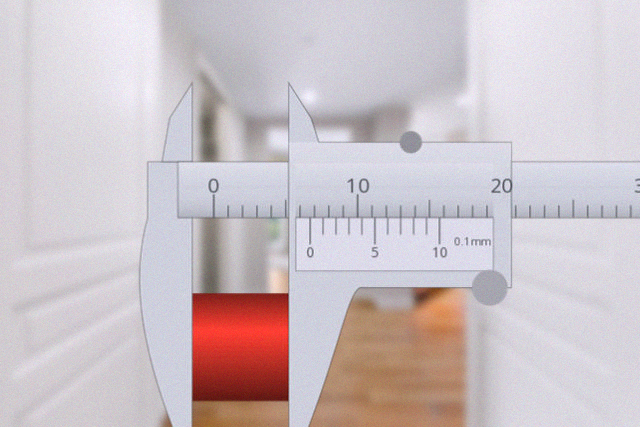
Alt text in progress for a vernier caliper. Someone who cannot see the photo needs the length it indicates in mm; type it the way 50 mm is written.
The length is 6.7 mm
